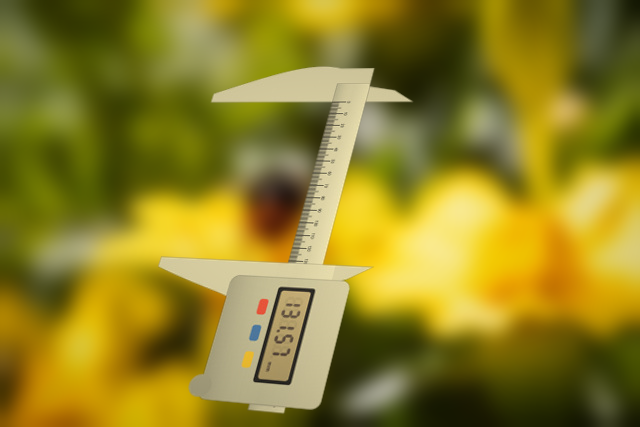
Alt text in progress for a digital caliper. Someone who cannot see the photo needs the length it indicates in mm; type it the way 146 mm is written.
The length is 131.57 mm
